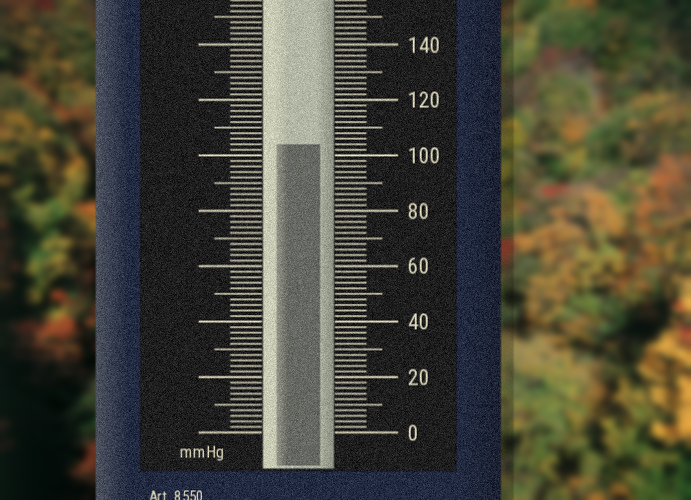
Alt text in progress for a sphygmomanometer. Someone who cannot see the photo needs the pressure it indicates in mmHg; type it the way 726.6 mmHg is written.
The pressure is 104 mmHg
